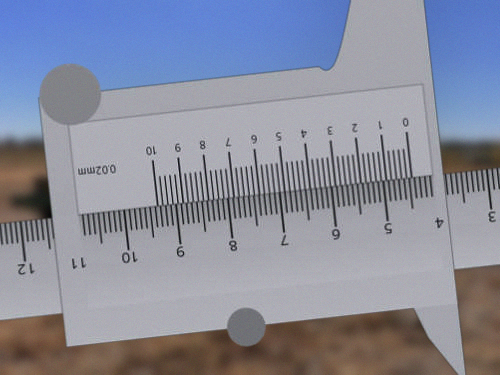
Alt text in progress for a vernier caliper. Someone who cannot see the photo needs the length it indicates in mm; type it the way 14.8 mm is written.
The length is 44.5 mm
